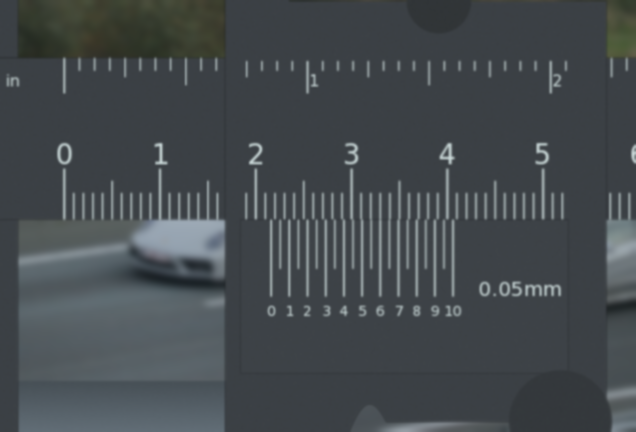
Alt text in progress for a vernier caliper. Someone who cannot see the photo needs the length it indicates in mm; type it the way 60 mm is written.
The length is 21.6 mm
